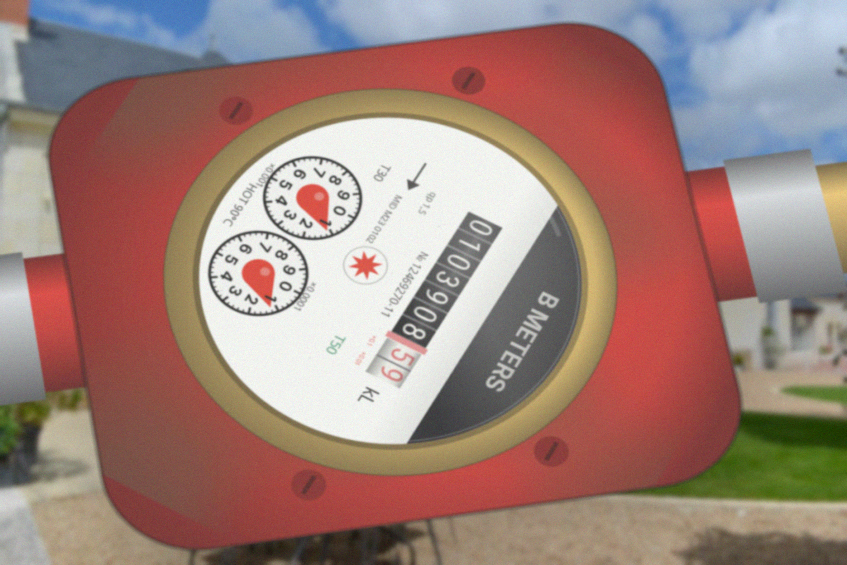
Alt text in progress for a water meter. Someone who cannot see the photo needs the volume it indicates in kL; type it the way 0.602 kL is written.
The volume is 103908.5911 kL
